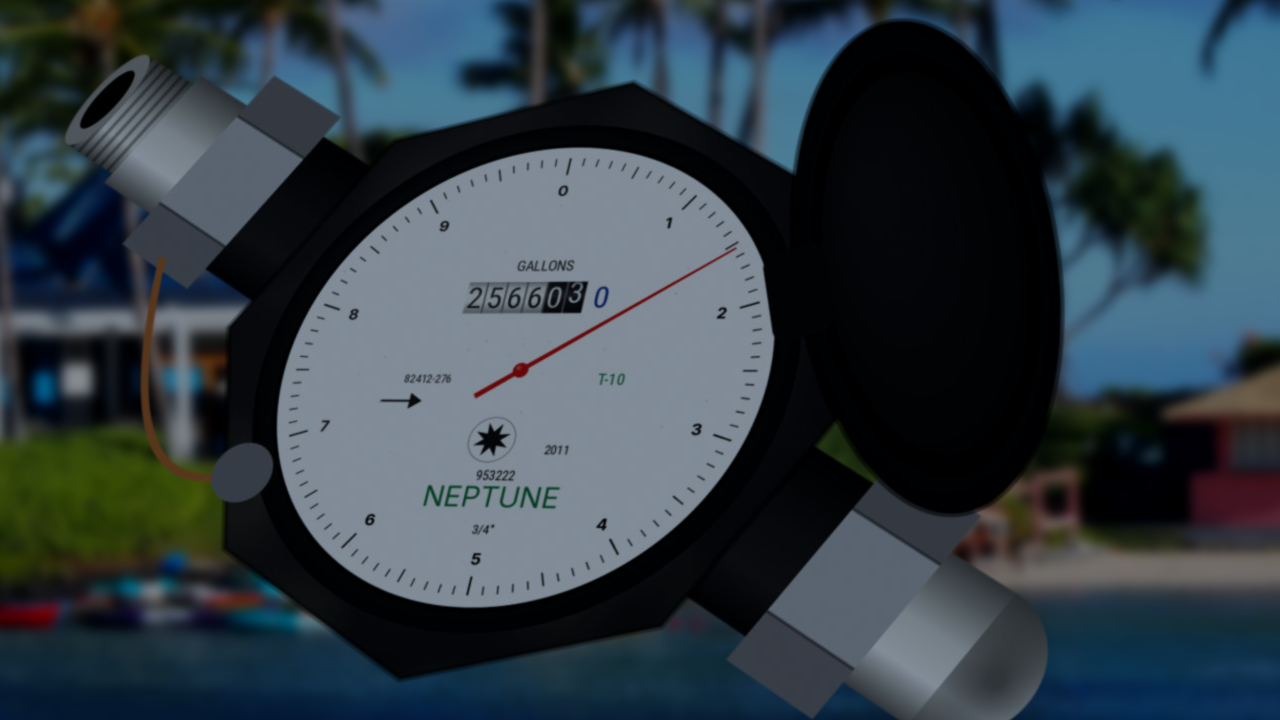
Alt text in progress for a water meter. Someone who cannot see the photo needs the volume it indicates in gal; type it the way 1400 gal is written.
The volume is 2566031.5 gal
